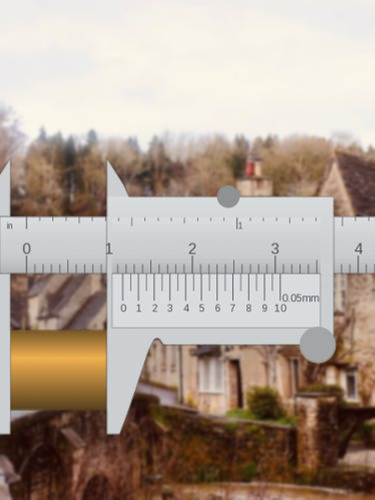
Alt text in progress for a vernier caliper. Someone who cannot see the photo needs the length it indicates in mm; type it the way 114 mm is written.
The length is 11.6 mm
